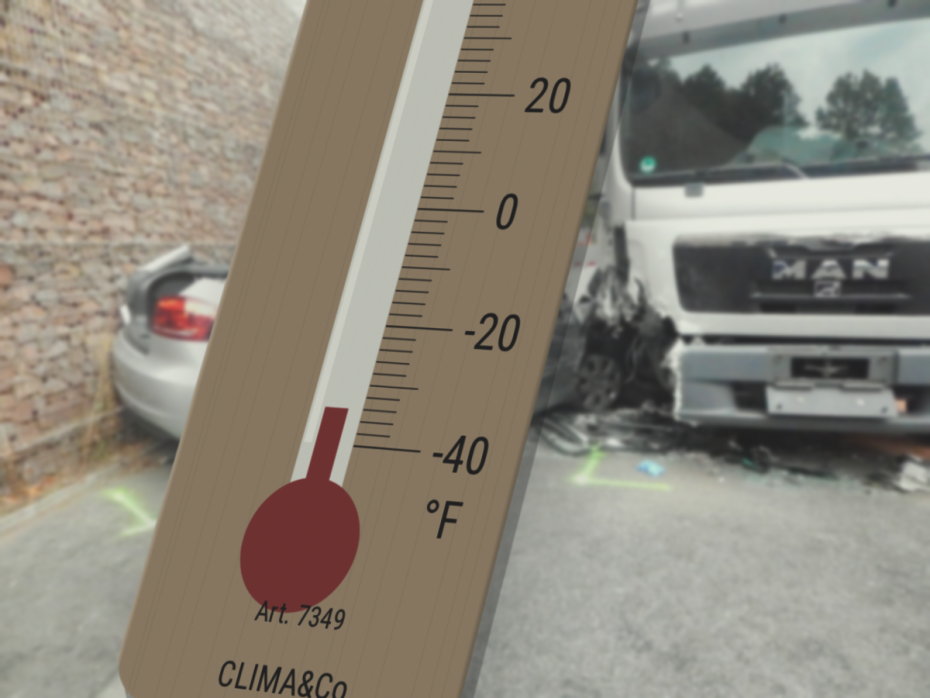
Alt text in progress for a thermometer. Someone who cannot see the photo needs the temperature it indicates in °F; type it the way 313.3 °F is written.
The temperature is -34 °F
